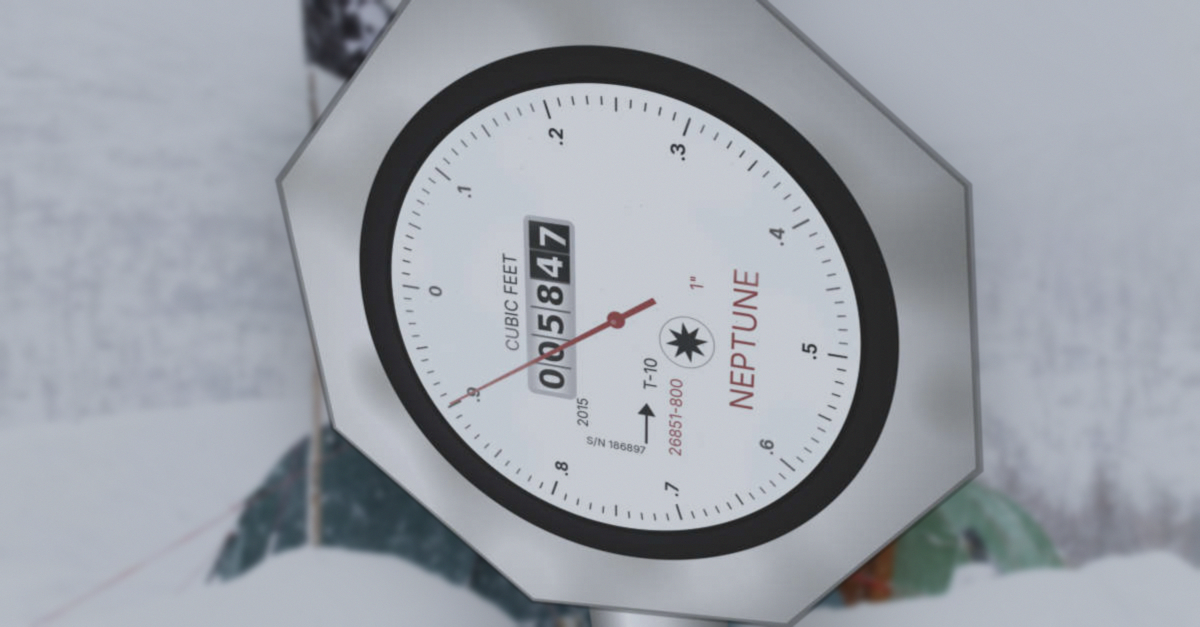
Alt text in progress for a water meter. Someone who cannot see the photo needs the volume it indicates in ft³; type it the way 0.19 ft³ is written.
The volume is 5846.90 ft³
